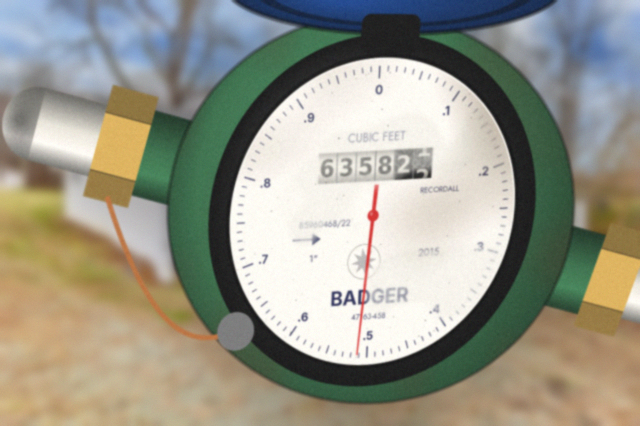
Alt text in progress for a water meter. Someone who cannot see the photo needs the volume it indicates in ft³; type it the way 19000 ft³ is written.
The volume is 635821.51 ft³
